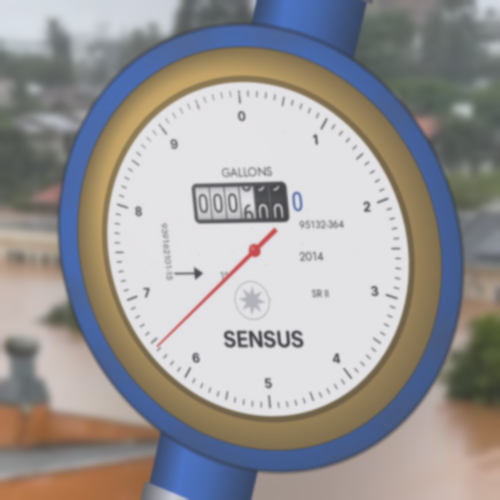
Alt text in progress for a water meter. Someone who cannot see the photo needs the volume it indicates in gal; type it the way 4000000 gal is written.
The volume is 5996.4 gal
